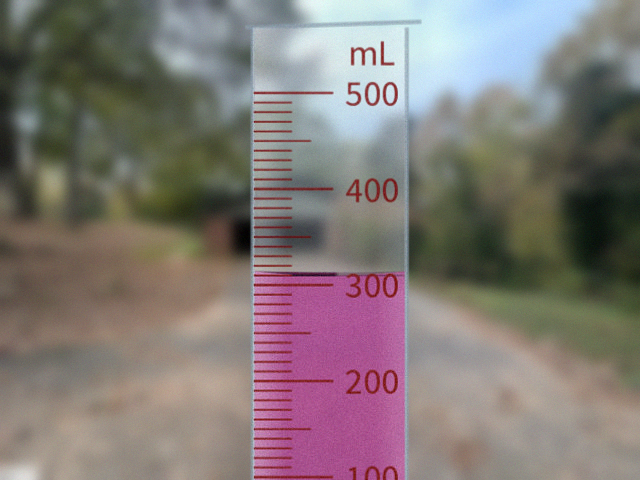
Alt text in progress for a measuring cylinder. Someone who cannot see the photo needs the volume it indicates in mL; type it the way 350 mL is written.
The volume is 310 mL
